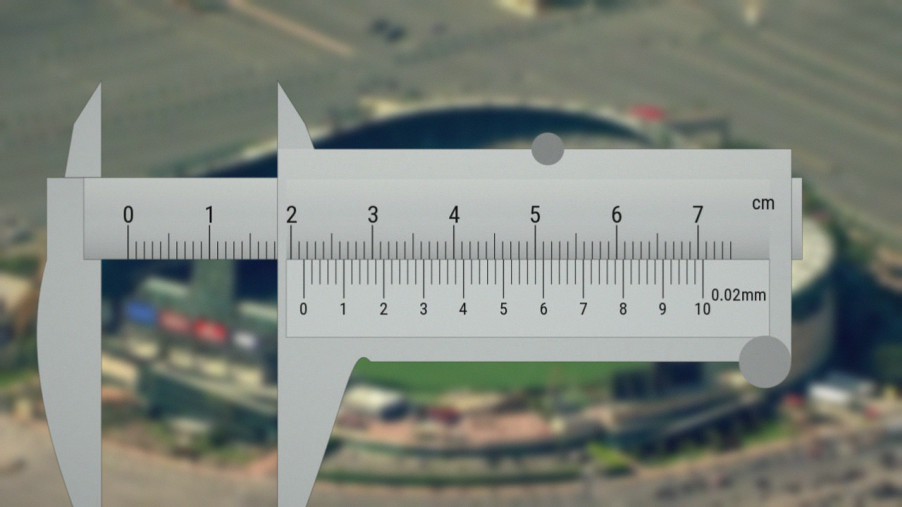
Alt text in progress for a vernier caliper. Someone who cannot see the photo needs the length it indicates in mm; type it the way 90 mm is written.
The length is 21.6 mm
